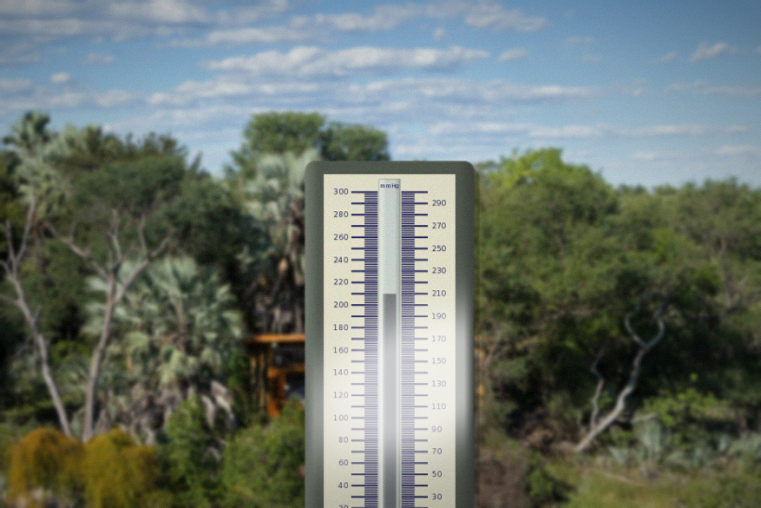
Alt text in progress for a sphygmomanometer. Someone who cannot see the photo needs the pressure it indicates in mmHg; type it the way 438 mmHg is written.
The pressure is 210 mmHg
